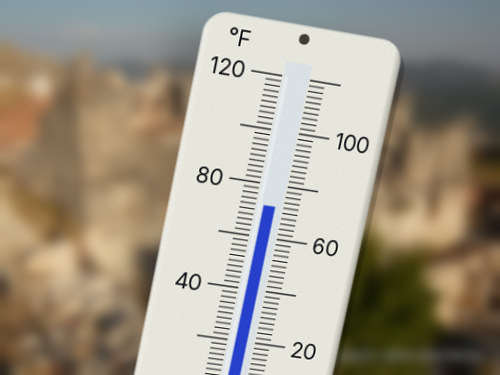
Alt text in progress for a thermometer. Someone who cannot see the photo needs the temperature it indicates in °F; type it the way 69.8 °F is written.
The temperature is 72 °F
